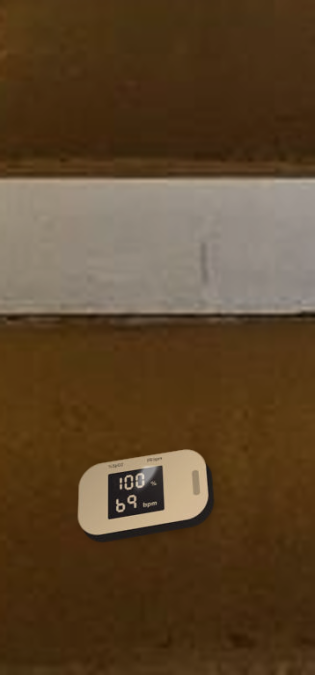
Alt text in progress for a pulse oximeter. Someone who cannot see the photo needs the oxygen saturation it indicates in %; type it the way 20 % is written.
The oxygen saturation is 100 %
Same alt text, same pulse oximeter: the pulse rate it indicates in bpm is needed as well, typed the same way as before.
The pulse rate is 69 bpm
